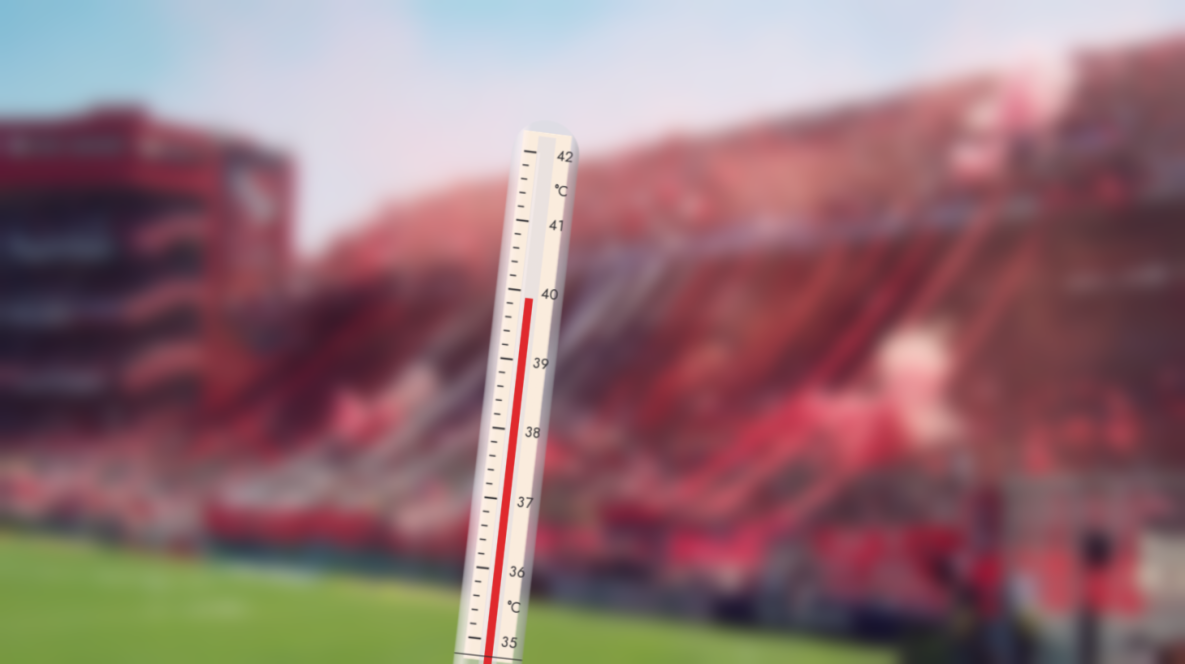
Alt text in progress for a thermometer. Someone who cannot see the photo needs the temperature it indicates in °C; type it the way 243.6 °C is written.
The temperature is 39.9 °C
